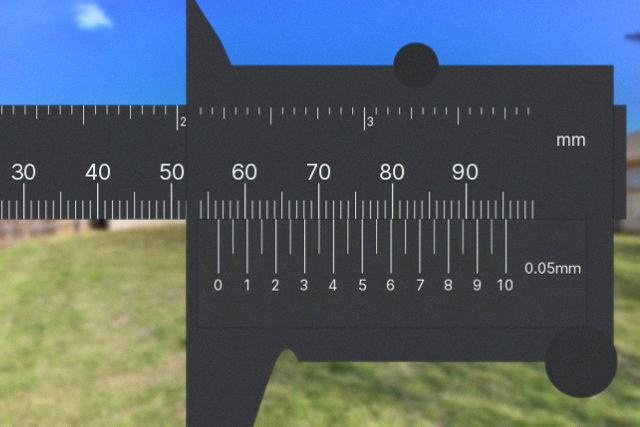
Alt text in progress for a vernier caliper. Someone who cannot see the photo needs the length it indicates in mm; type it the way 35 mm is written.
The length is 56.4 mm
